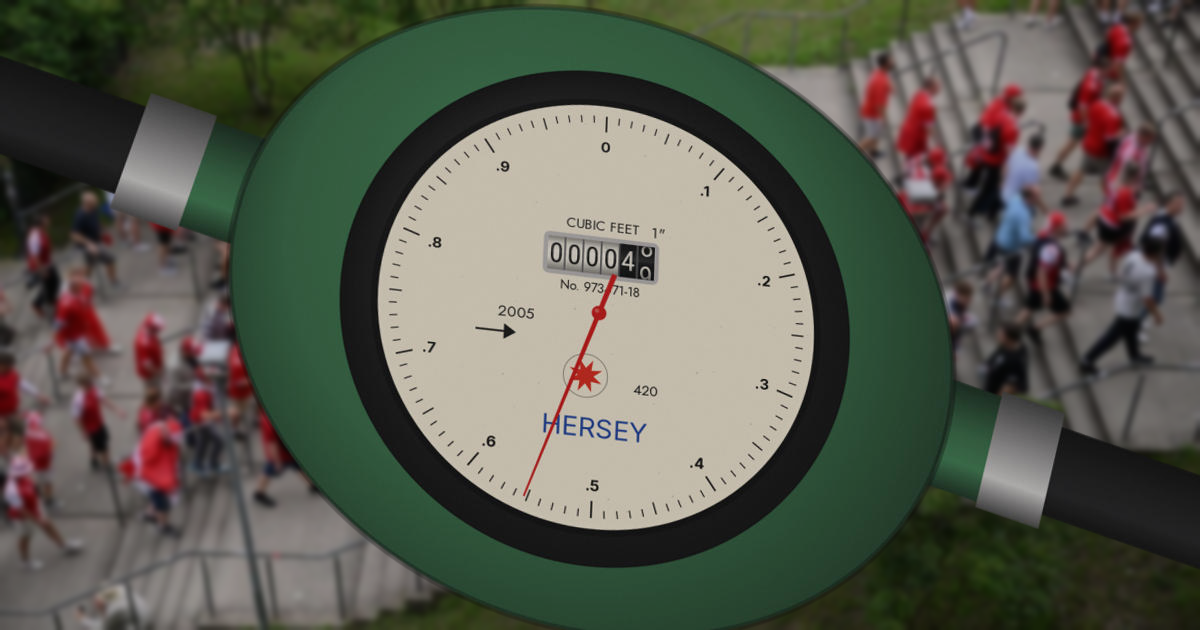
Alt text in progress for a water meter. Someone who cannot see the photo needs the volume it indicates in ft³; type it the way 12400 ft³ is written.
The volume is 48.55 ft³
